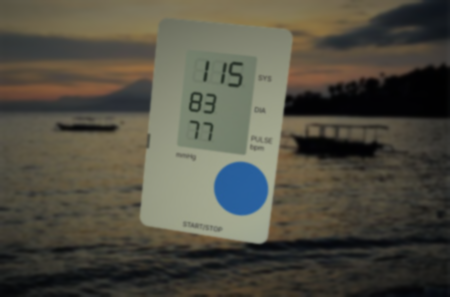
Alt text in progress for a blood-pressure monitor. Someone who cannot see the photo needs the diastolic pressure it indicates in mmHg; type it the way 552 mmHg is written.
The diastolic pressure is 83 mmHg
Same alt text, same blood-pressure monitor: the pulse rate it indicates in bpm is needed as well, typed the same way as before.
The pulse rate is 77 bpm
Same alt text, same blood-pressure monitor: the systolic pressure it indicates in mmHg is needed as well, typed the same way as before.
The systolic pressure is 115 mmHg
